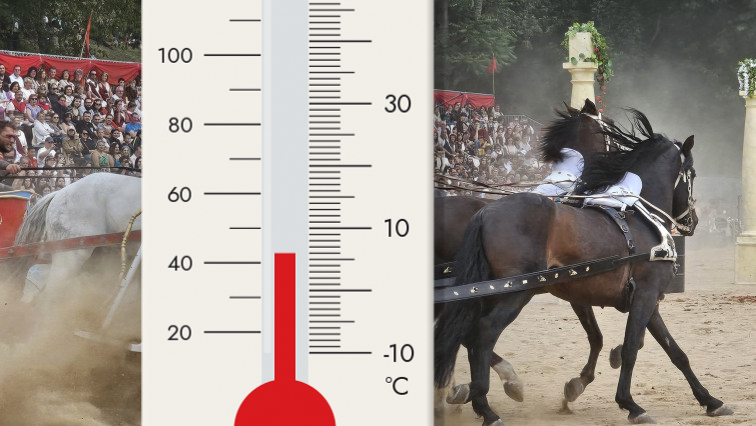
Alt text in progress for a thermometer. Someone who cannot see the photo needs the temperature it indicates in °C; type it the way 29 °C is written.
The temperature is 6 °C
